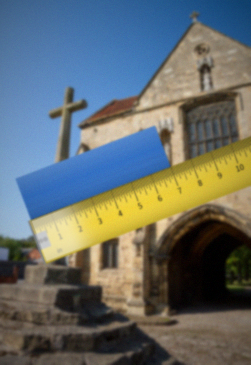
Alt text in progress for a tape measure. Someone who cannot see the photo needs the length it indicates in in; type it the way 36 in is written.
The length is 7 in
